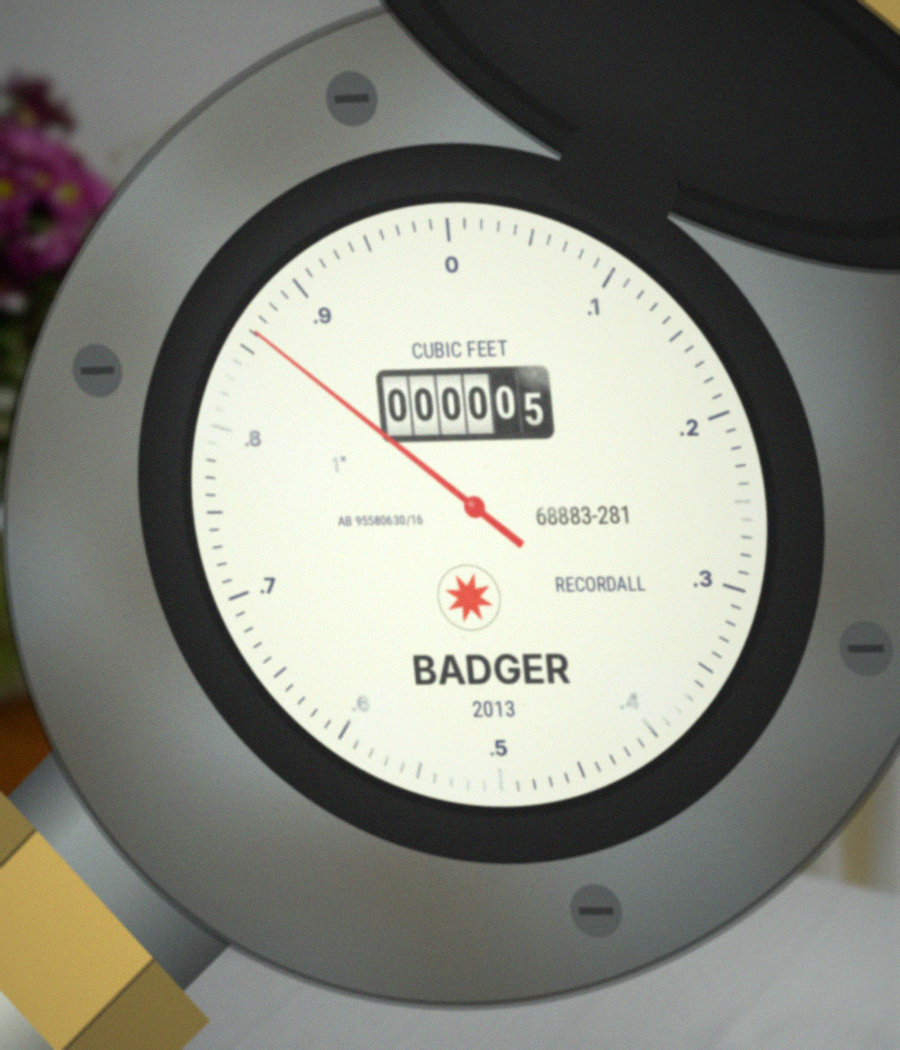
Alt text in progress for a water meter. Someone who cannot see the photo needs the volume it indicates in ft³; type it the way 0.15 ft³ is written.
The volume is 4.86 ft³
